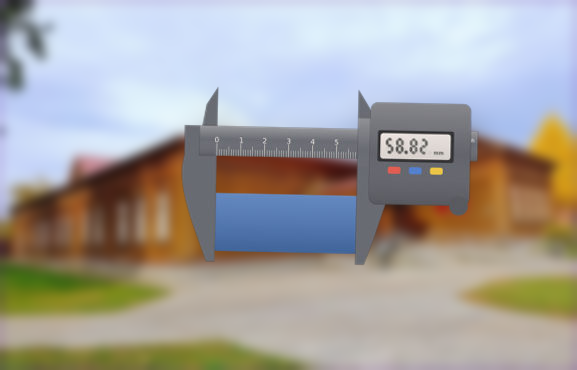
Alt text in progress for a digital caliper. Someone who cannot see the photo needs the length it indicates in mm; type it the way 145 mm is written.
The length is 58.82 mm
